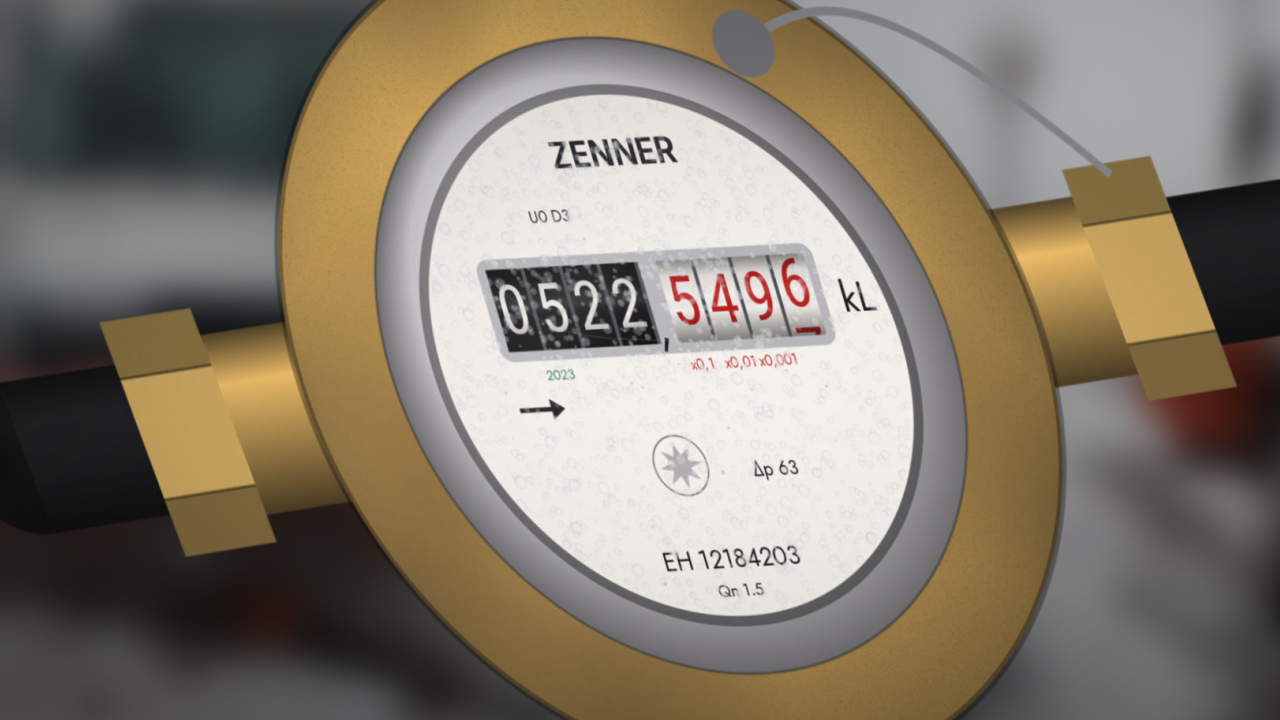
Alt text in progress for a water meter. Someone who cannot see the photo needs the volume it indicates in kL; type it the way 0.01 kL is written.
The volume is 522.5496 kL
